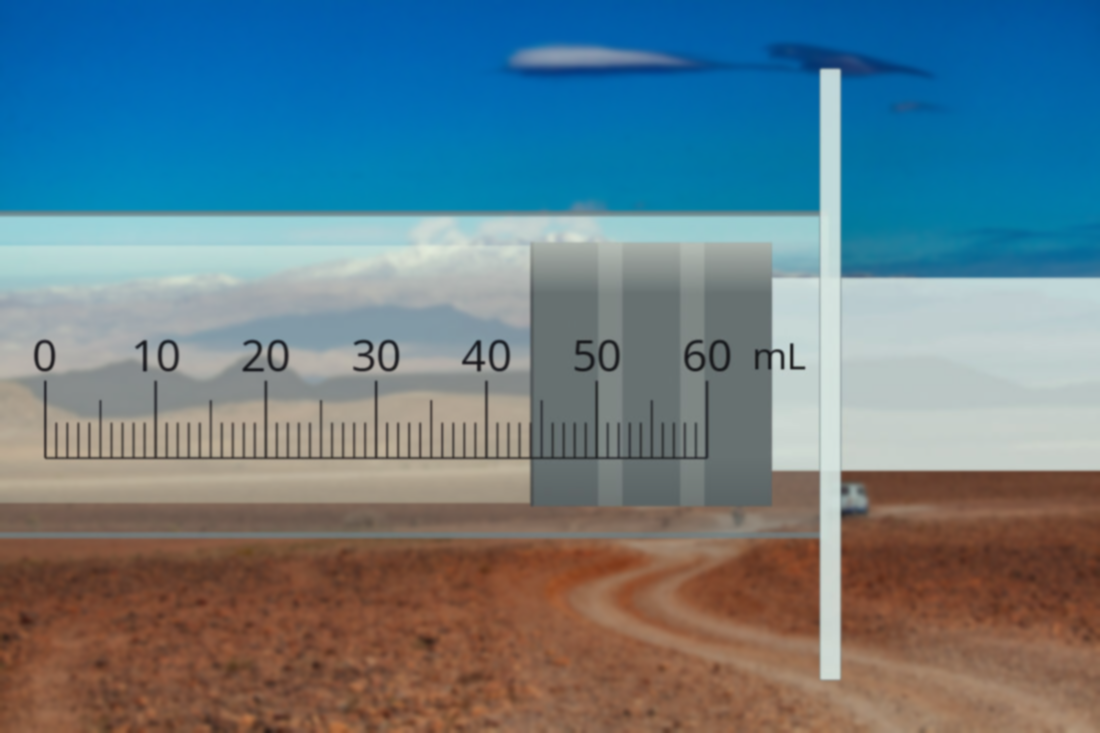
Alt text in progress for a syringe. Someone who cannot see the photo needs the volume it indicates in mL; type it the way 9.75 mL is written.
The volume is 44 mL
